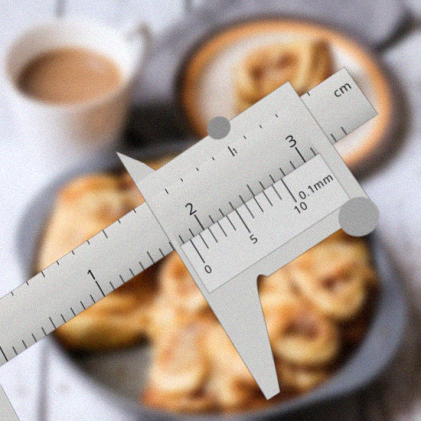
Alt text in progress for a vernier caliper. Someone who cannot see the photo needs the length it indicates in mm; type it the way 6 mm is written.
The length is 18.6 mm
